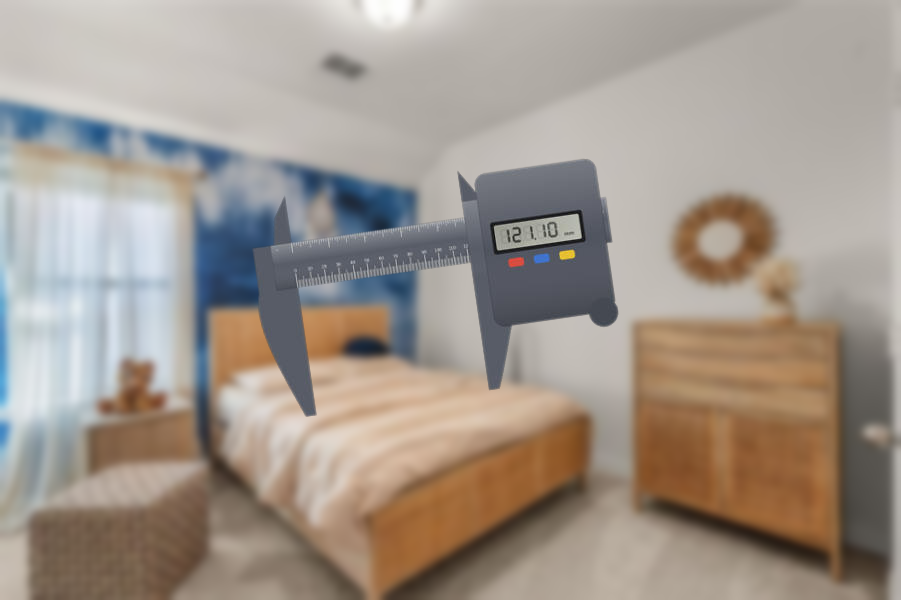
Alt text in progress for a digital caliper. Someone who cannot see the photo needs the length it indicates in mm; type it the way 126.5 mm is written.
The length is 121.10 mm
